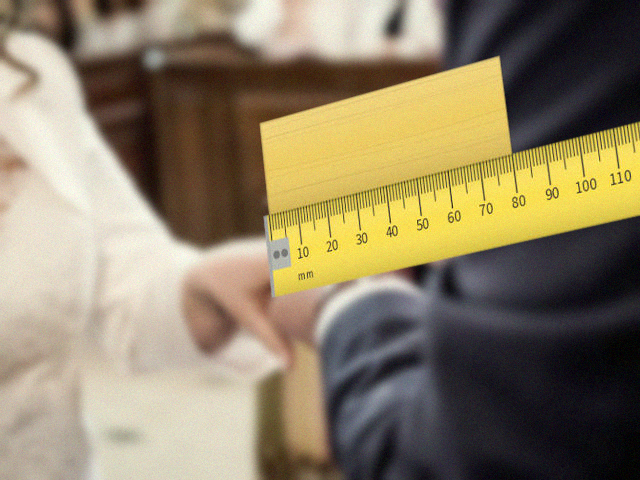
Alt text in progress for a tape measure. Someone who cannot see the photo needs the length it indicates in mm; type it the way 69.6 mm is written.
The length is 80 mm
